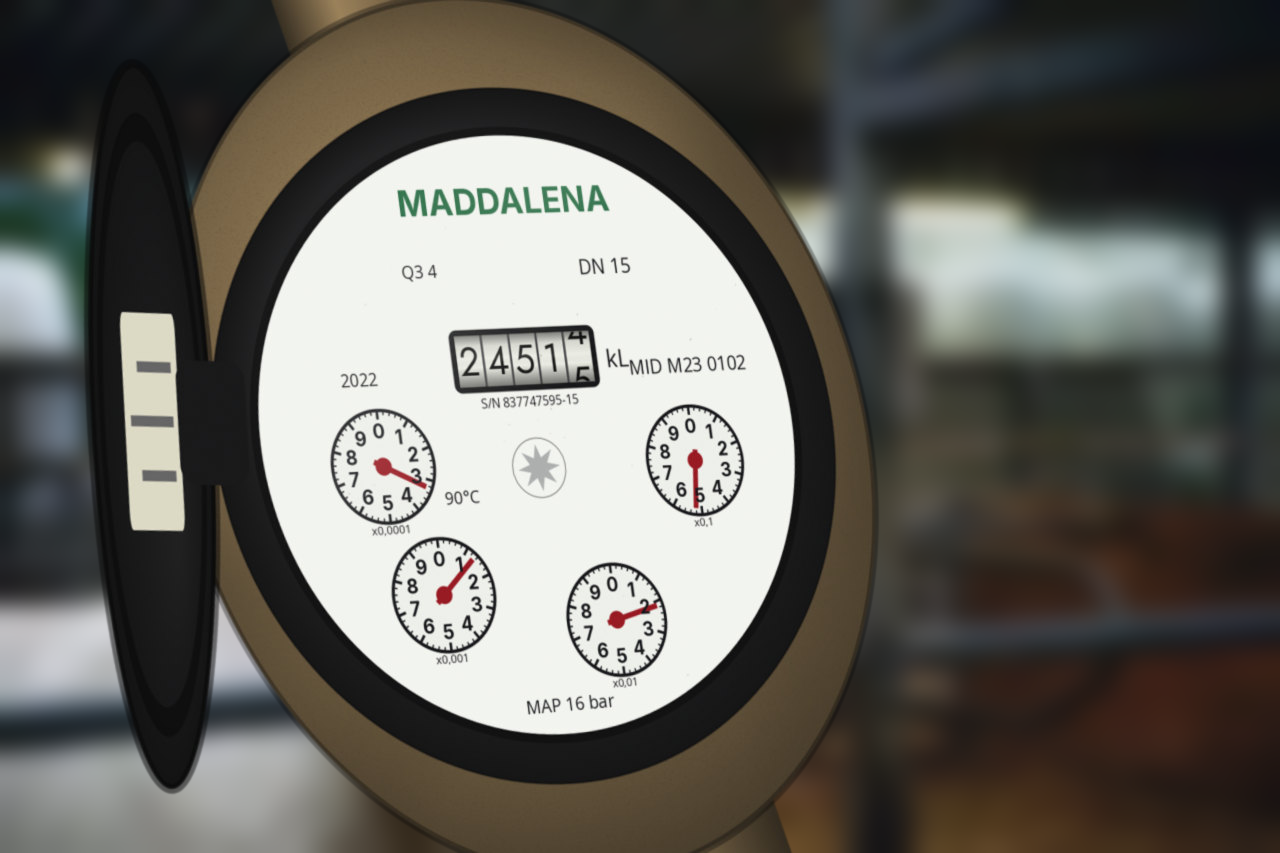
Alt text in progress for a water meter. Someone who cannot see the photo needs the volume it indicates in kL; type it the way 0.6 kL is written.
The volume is 24514.5213 kL
